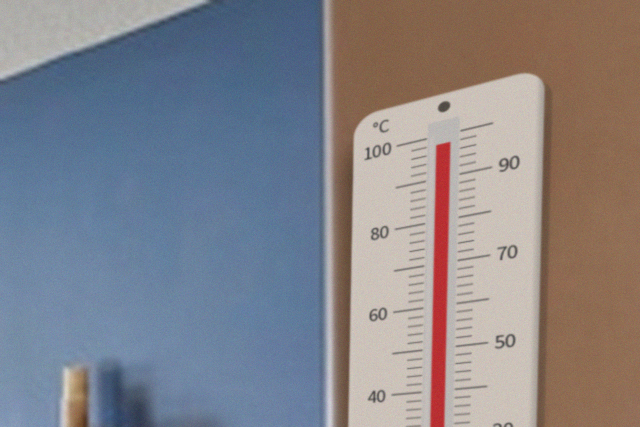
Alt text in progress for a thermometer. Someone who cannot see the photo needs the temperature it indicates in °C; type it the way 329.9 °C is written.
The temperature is 98 °C
